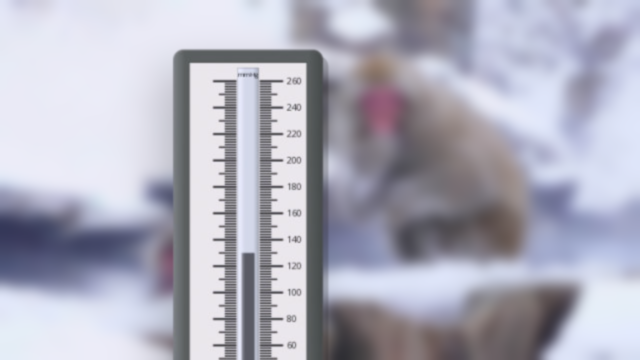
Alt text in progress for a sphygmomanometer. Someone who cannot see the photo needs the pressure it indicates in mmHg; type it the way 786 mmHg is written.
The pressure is 130 mmHg
